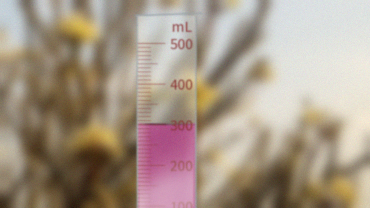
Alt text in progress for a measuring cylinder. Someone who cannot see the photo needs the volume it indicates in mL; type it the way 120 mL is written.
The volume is 300 mL
